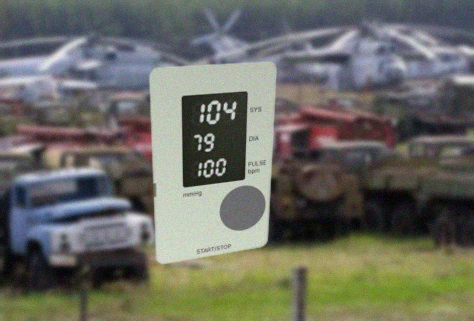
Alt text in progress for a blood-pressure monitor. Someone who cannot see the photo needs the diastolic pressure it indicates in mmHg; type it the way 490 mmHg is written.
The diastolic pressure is 79 mmHg
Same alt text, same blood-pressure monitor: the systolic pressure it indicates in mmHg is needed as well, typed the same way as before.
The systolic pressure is 104 mmHg
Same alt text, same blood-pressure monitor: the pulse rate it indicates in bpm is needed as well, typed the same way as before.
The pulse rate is 100 bpm
